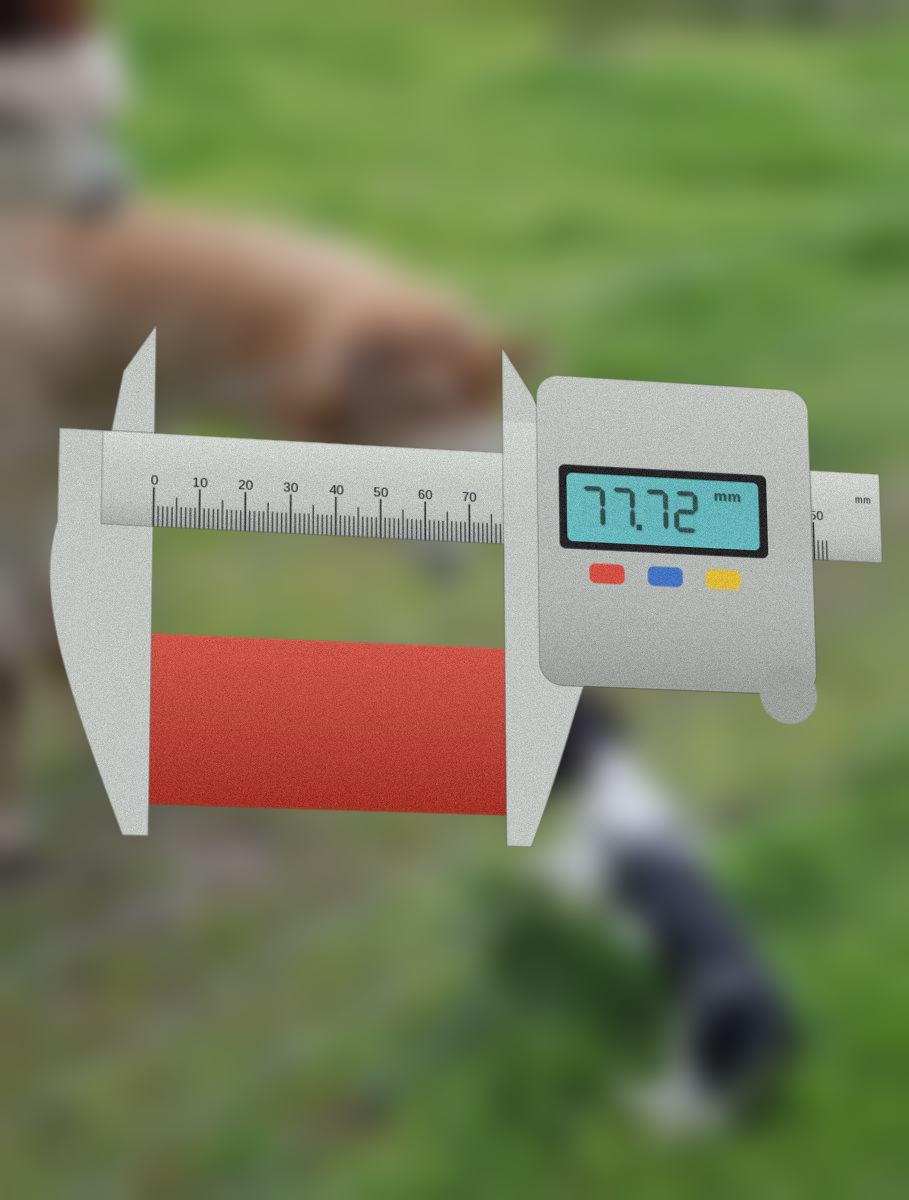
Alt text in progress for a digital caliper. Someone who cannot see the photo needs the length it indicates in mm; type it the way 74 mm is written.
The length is 77.72 mm
